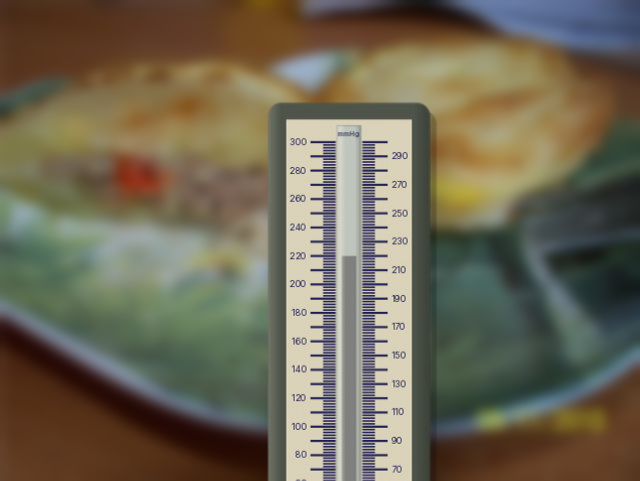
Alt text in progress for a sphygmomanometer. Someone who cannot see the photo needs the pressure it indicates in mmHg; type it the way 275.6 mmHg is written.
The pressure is 220 mmHg
